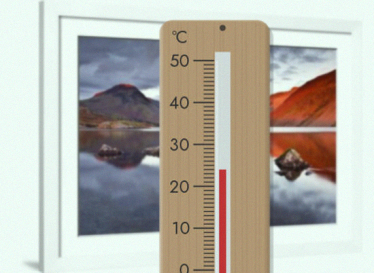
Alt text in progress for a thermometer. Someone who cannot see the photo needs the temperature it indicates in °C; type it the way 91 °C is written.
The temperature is 24 °C
